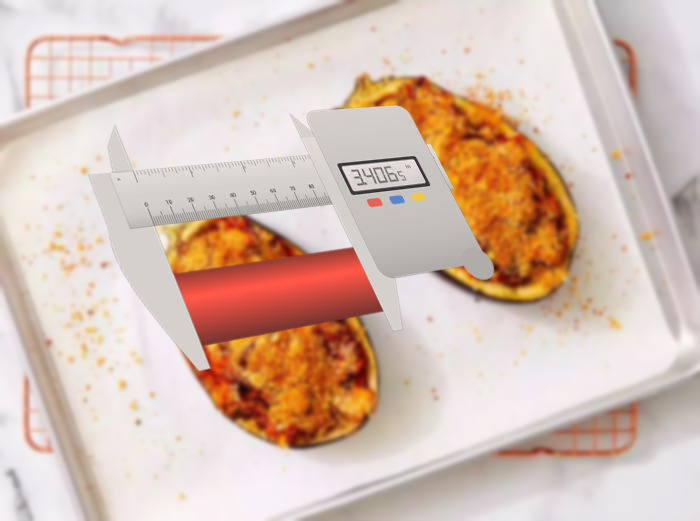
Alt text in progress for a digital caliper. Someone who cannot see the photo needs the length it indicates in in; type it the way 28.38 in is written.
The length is 3.4065 in
